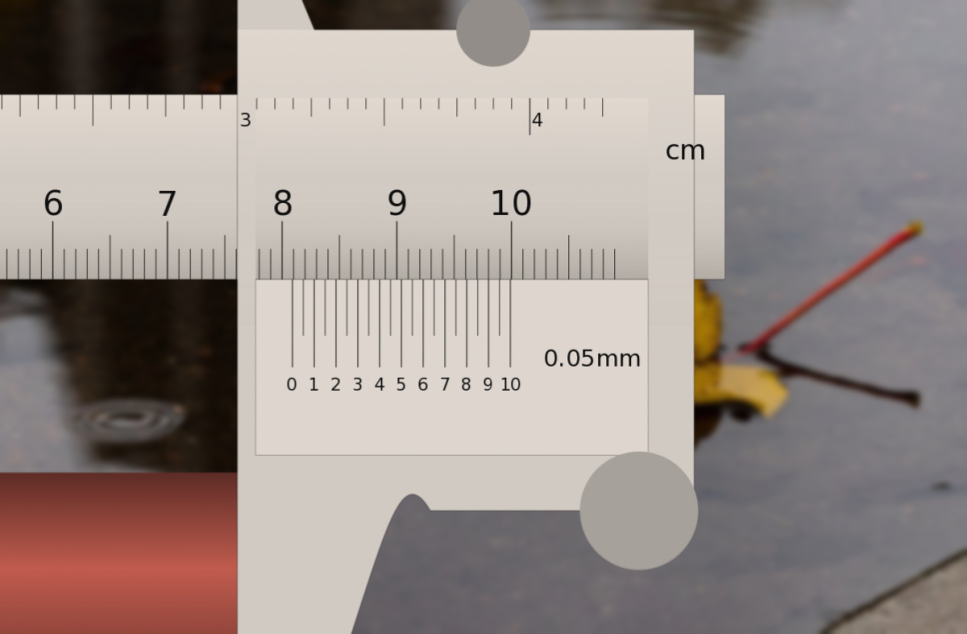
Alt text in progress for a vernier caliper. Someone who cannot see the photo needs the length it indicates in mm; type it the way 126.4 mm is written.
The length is 80.9 mm
